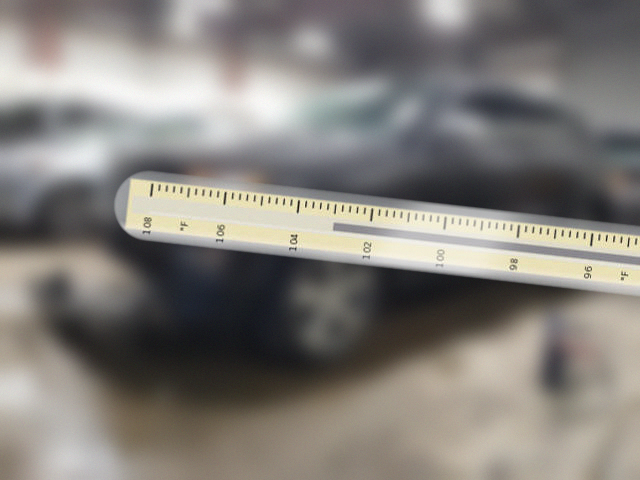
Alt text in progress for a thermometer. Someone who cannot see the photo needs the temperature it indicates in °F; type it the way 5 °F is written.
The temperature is 103 °F
